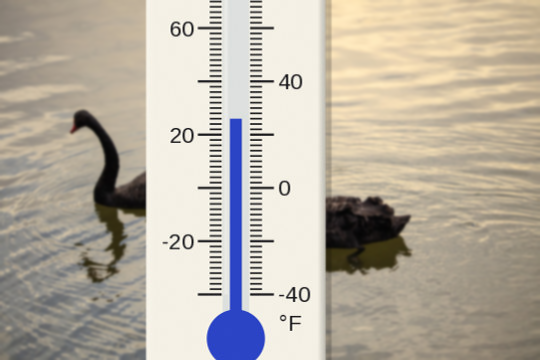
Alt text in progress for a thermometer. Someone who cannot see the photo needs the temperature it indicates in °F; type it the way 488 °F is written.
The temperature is 26 °F
